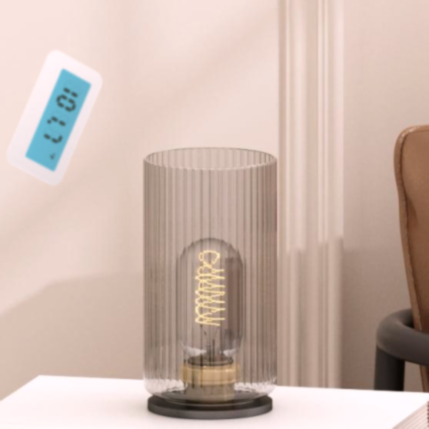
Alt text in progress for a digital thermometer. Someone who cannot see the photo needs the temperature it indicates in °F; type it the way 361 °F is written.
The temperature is 101.7 °F
